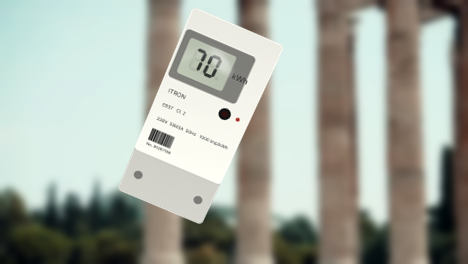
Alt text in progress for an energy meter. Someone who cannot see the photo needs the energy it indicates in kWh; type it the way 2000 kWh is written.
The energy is 70 kWh
